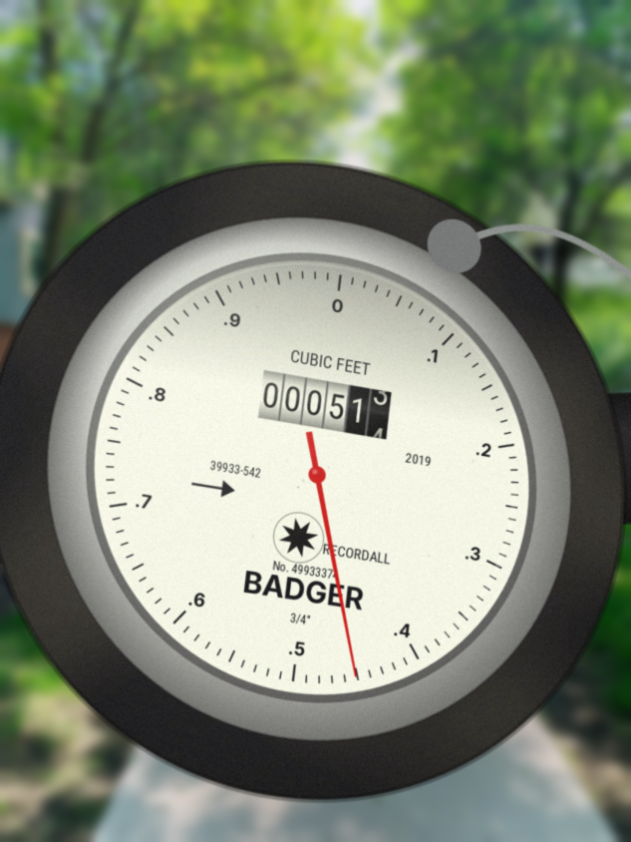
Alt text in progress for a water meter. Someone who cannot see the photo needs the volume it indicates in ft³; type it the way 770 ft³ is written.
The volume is 513.45 ft³
